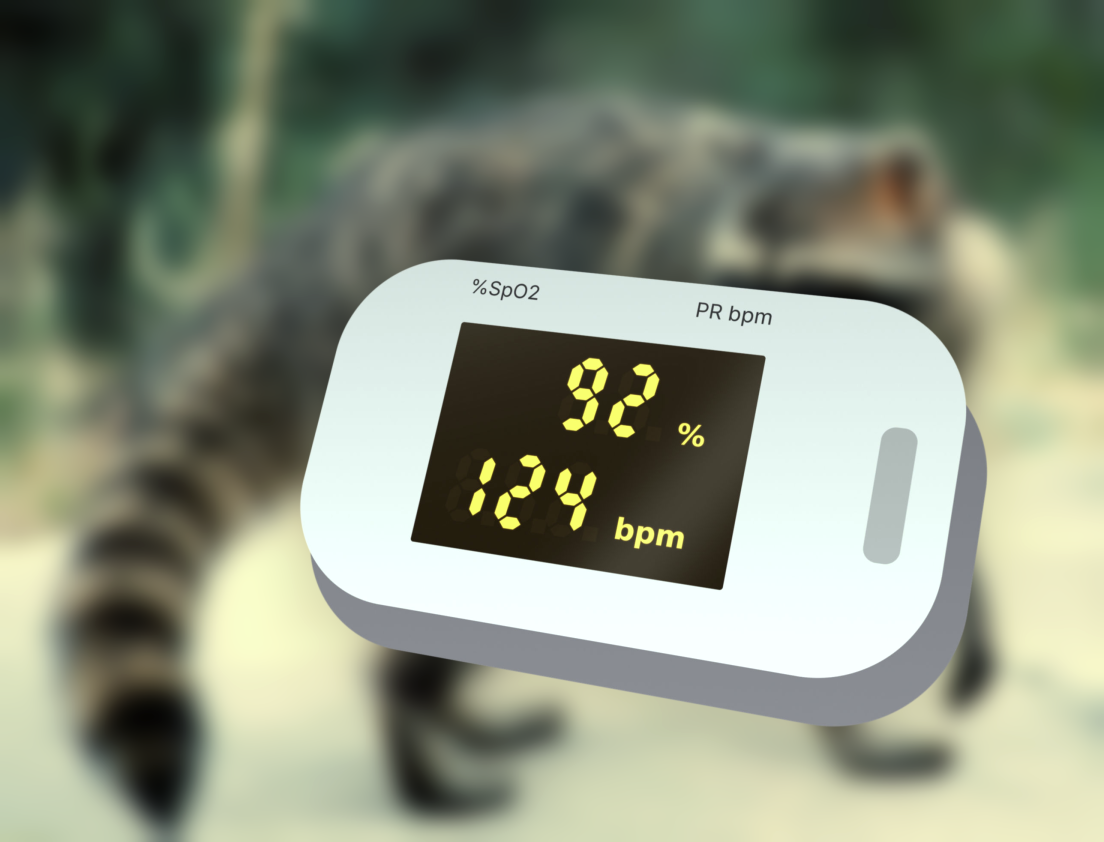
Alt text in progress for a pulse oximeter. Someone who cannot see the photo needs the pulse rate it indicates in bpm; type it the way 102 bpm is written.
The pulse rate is 124 bpm
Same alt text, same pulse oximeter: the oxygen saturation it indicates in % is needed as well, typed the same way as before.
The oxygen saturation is 92 %
